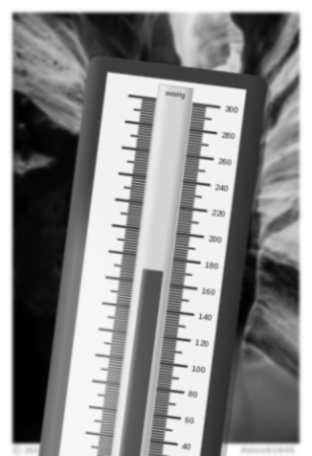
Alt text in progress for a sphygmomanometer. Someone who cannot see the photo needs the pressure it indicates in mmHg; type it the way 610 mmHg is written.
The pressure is 170 mmHg
